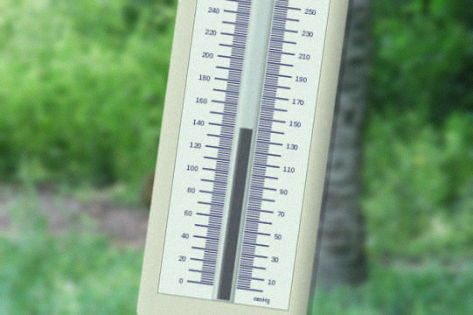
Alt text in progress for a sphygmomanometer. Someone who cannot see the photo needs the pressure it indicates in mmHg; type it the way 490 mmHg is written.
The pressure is 140 mmHg
